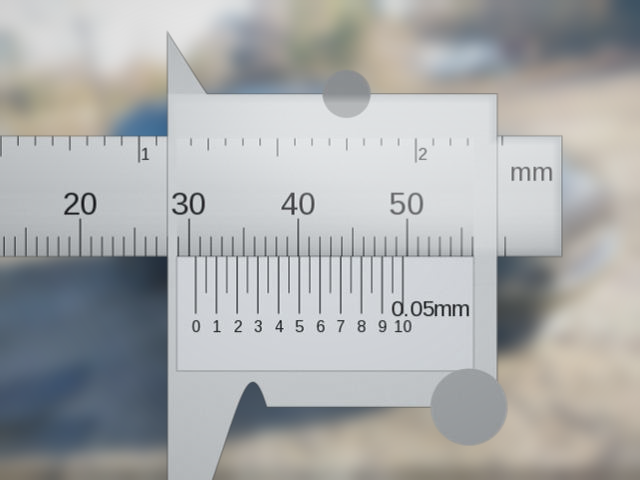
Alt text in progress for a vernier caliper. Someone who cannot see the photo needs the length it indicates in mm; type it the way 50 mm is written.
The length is 30.6 mm
